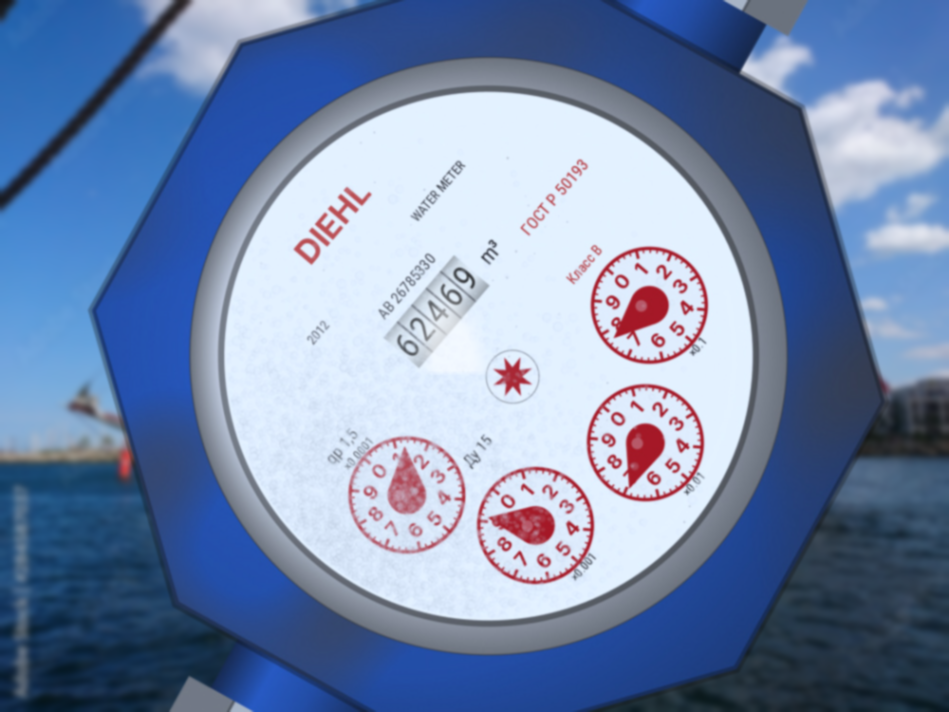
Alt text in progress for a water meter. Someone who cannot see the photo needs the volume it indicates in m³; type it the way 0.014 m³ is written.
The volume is 62469.7691 m³
